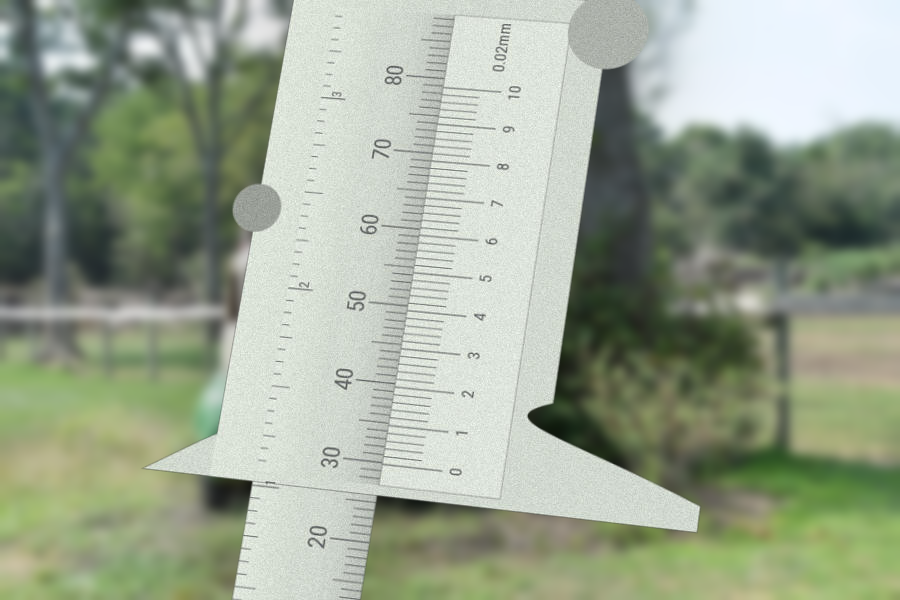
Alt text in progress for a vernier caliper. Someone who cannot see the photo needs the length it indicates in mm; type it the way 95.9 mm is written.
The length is 29.8 mm
